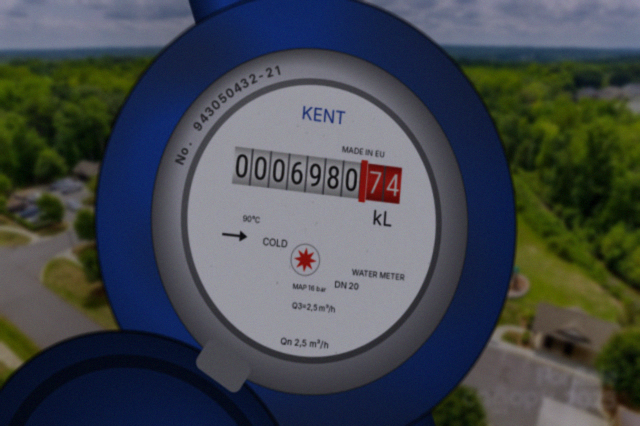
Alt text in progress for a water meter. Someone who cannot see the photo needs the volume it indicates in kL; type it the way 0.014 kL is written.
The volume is 6980.74 kL
